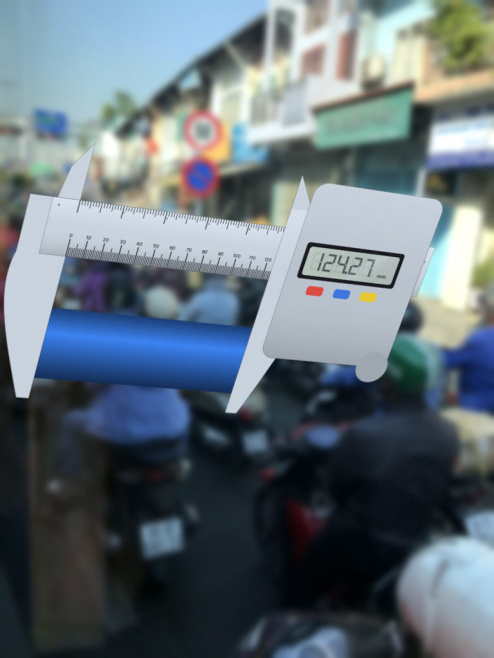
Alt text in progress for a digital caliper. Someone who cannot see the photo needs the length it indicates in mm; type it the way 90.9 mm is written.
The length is 124.27 mm
